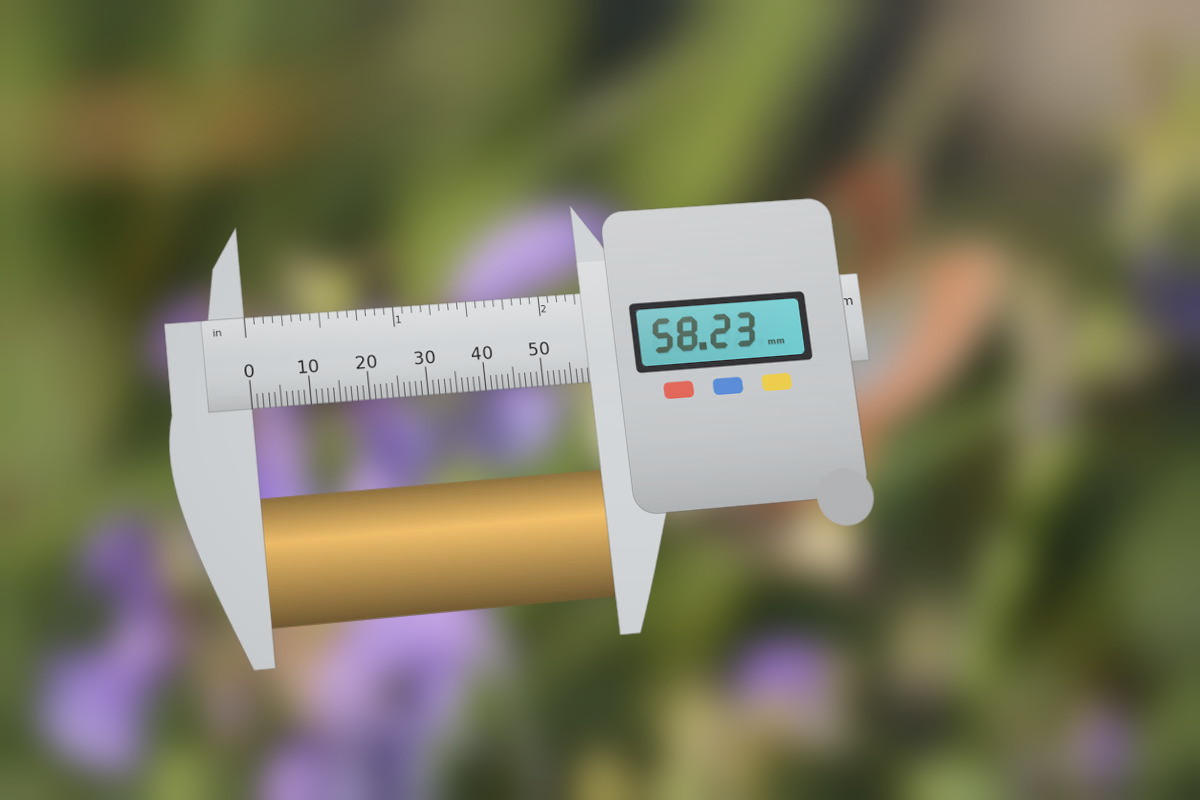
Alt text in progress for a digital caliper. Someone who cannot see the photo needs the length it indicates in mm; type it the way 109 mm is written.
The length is 58.23 mm
